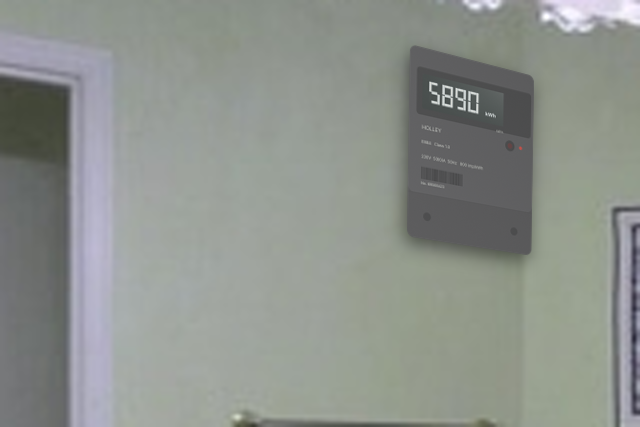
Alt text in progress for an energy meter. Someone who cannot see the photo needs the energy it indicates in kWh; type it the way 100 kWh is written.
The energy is 5890 kWh
